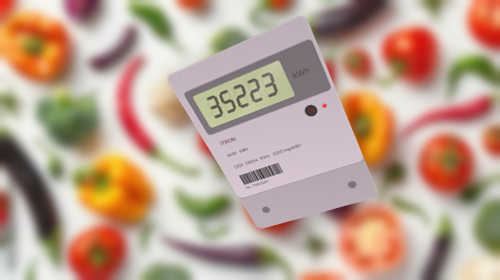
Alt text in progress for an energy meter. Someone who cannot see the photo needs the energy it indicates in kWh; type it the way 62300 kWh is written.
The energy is 35223 kWh
